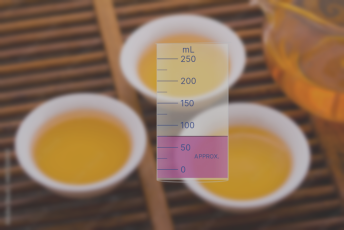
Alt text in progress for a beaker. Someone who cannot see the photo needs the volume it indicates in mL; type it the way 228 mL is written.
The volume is 75 mL
